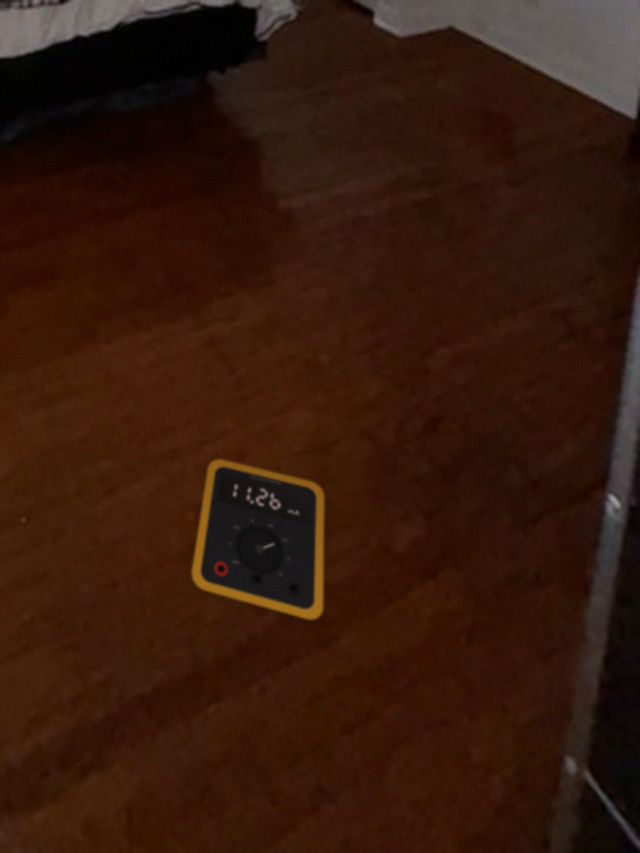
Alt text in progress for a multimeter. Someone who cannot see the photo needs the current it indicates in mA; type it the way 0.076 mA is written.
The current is 11.26 mA
